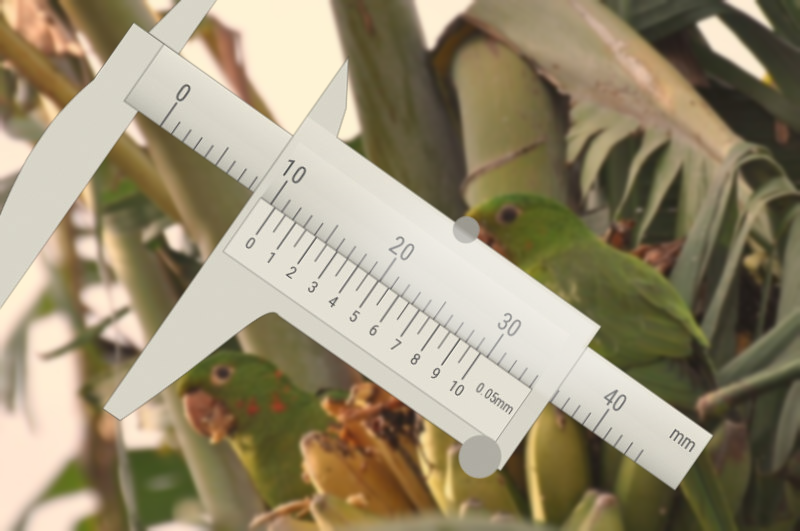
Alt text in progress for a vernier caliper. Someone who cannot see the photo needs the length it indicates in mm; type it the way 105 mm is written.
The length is 10.4 mm
